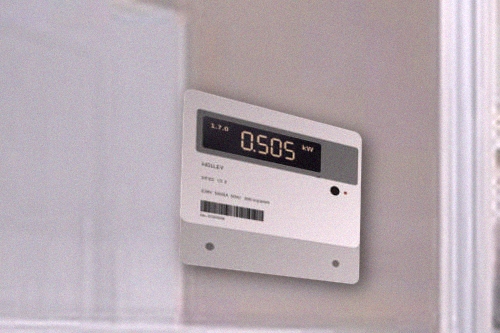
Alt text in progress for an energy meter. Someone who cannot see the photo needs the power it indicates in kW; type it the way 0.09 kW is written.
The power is 0.505 kW
